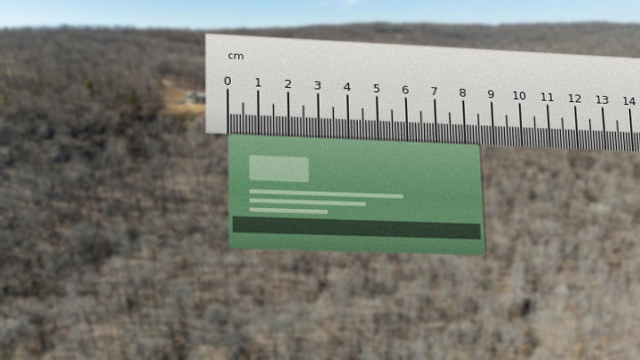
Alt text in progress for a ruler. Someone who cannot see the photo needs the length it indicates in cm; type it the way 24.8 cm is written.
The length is 8.5 cm
